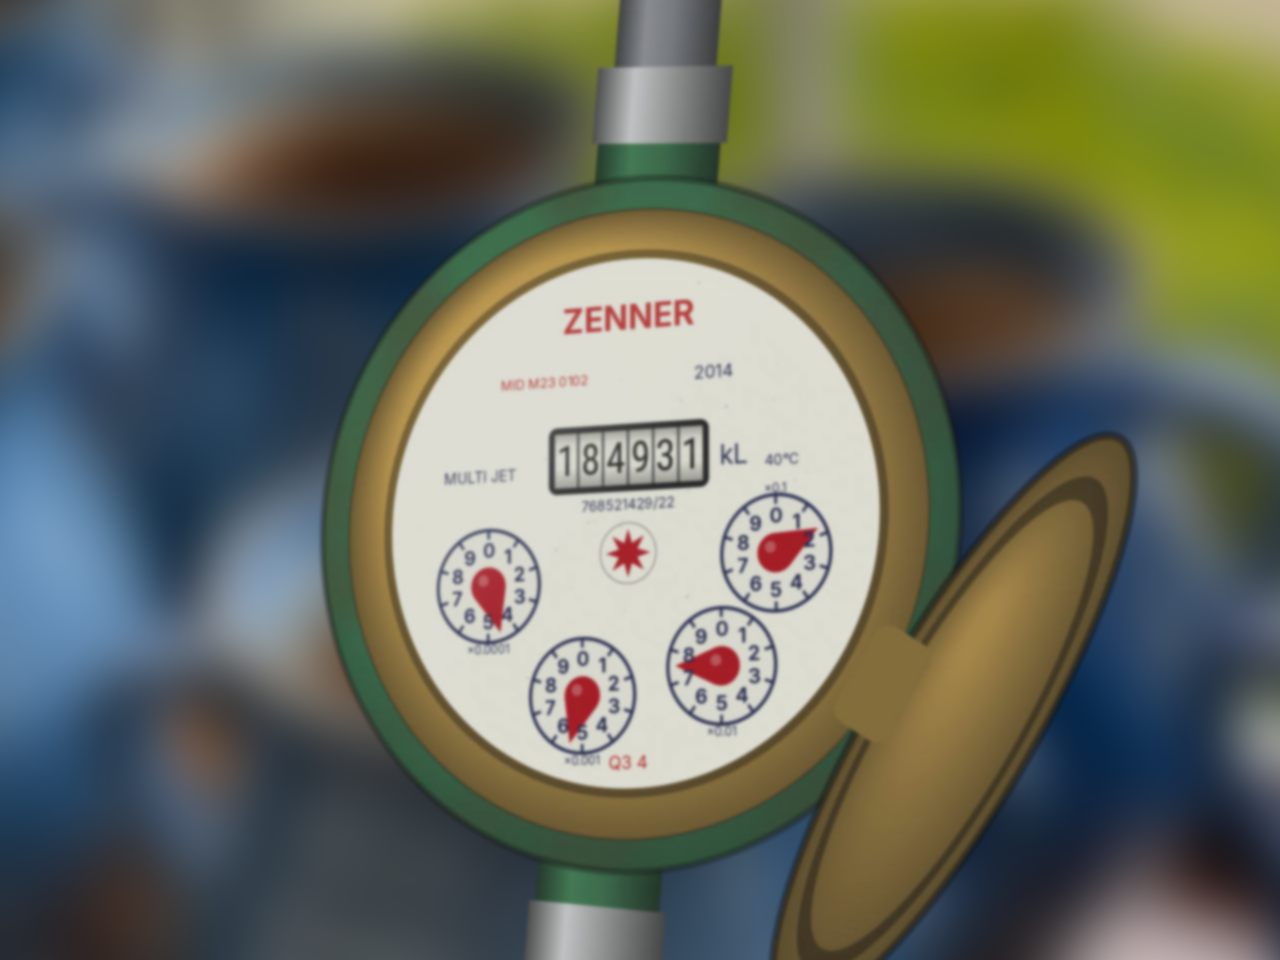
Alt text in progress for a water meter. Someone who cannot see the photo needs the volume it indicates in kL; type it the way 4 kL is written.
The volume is 184931.1754 kL
